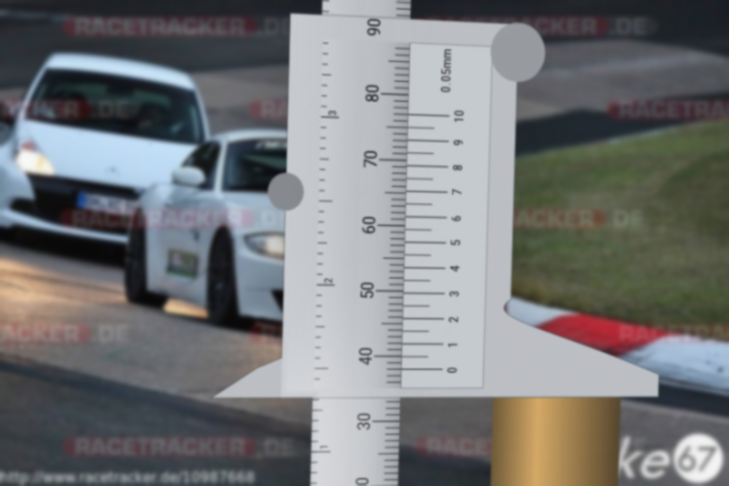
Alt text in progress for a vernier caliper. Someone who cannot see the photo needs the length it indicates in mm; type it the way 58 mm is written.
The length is 38.0 mm
